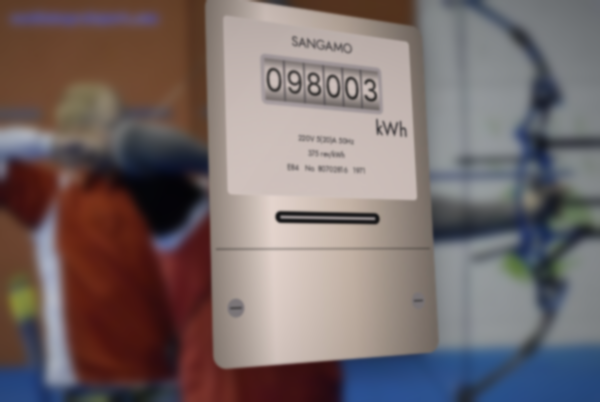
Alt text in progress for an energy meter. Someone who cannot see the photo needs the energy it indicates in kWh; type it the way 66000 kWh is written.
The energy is 98003 kWh
